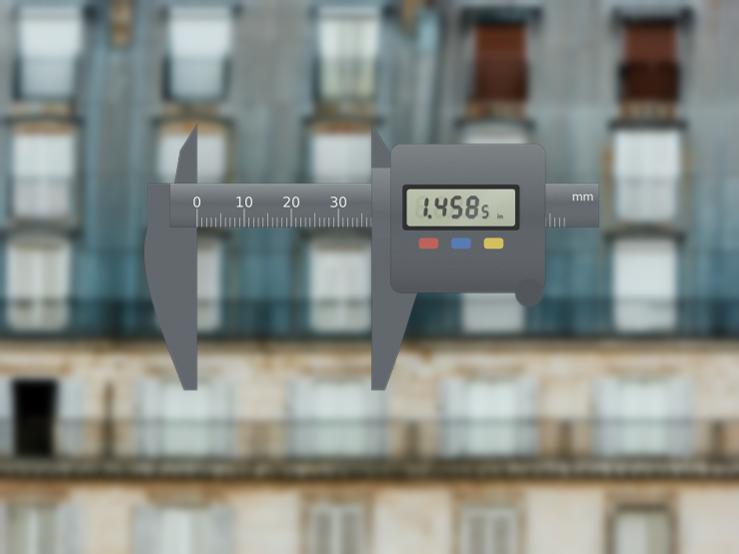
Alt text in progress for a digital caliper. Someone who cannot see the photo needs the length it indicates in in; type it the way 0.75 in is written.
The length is 1.4585 in
